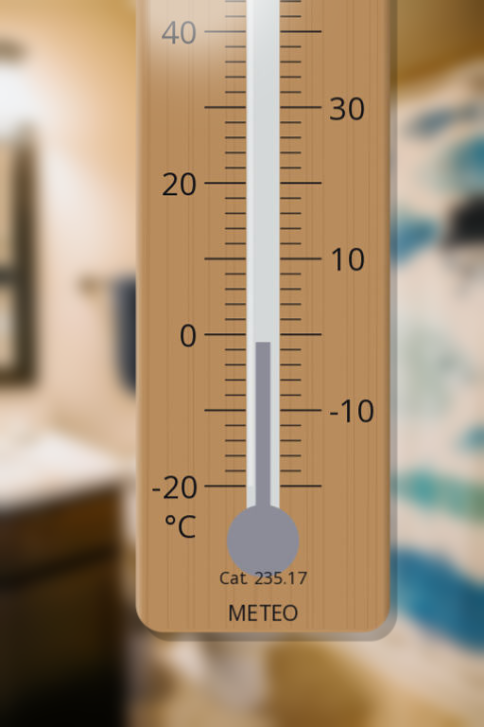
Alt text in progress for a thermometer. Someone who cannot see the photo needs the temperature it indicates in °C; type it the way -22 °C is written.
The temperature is -1 °C
